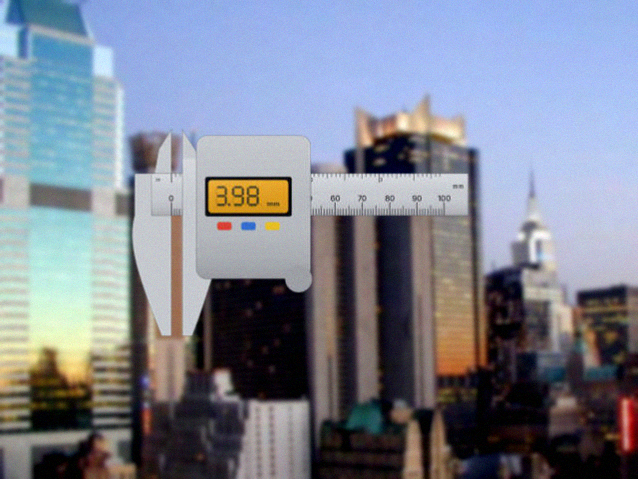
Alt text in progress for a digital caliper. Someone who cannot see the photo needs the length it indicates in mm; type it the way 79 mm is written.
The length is 3.98 mm
